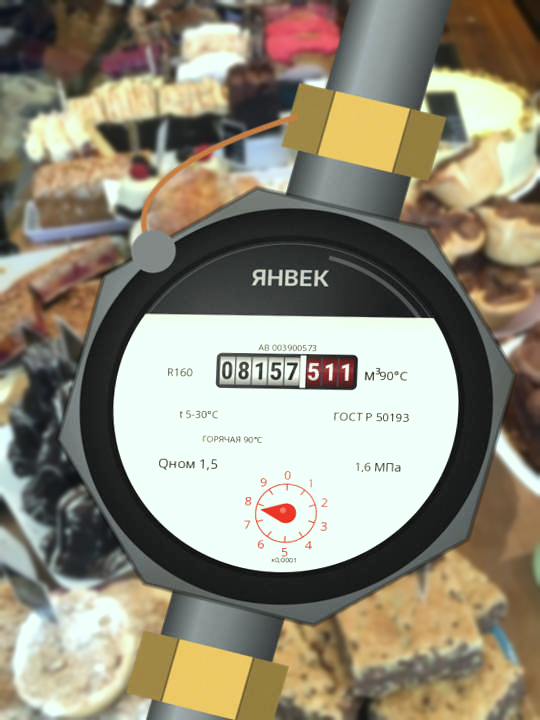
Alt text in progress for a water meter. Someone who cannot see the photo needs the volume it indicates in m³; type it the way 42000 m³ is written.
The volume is 8157.5117 m³
